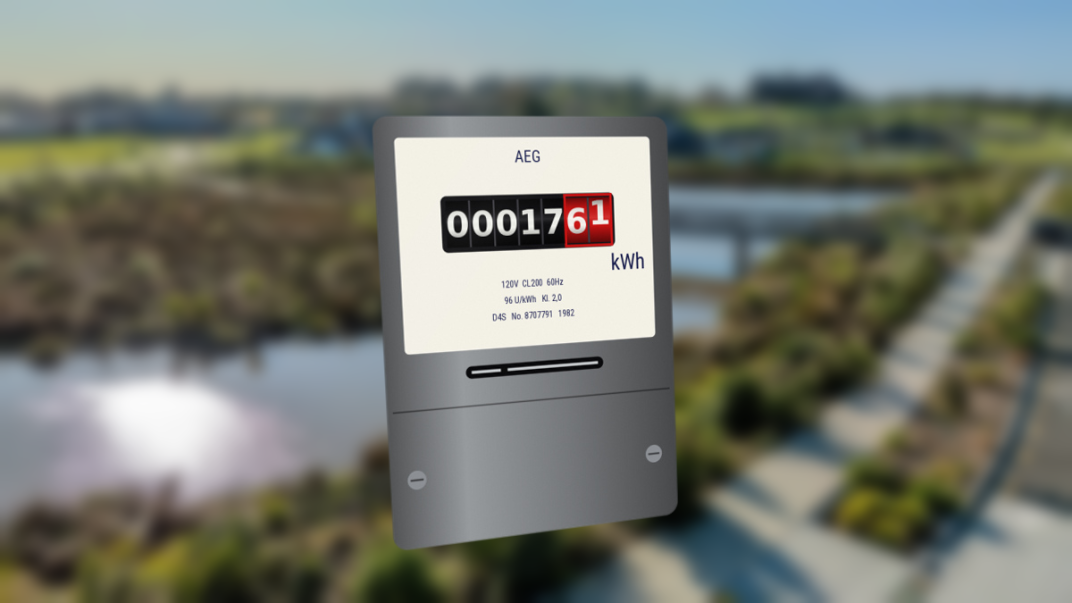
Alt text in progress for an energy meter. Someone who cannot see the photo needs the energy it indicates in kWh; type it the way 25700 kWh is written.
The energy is 17.61 kWh
